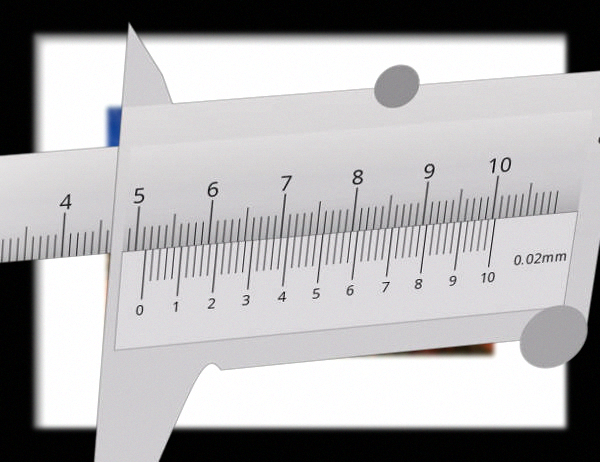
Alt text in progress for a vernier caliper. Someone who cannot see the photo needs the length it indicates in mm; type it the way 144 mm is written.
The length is 51.4 mm
